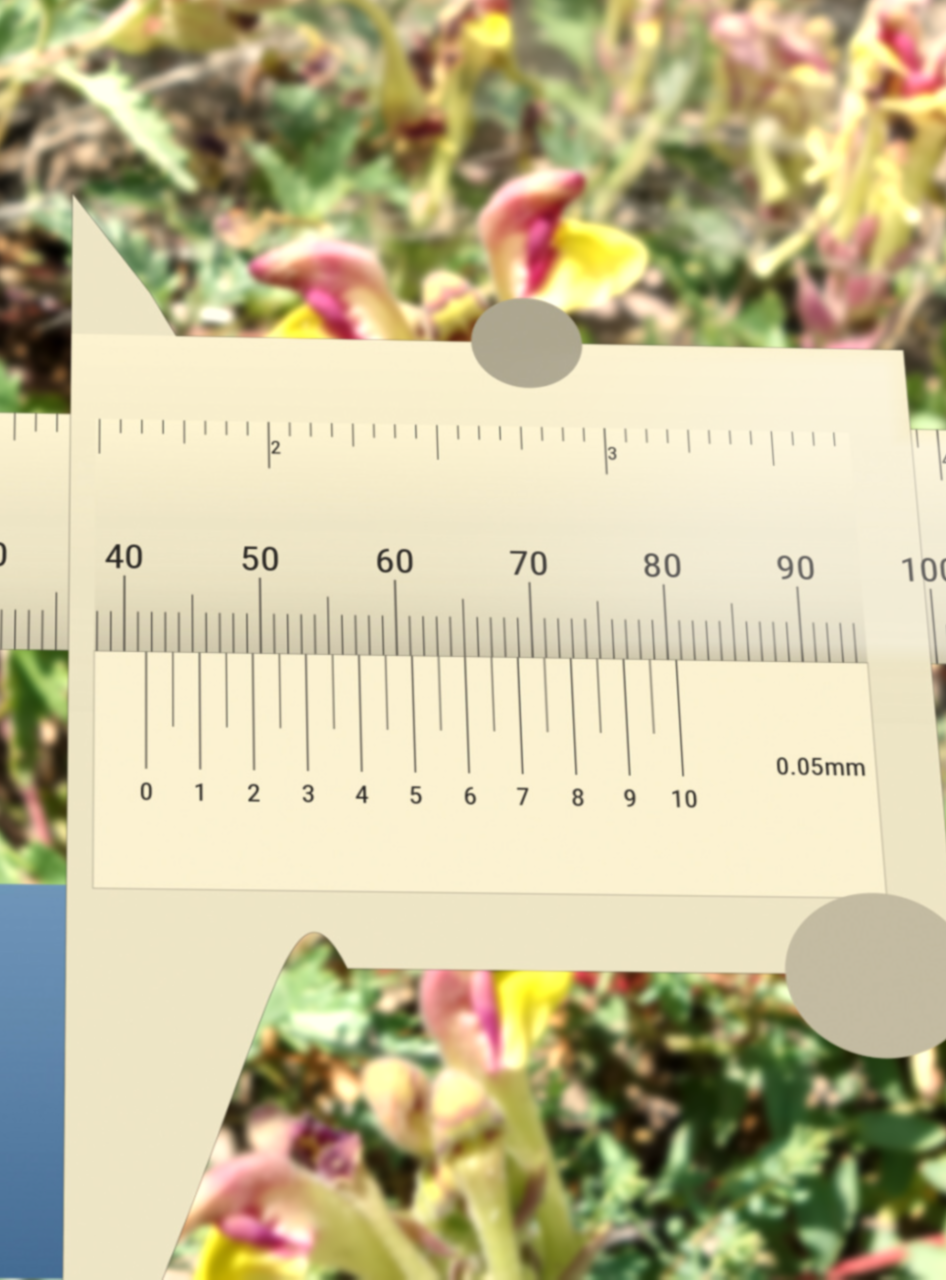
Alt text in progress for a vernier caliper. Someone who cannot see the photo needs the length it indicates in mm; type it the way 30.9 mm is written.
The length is 41.6 mm
